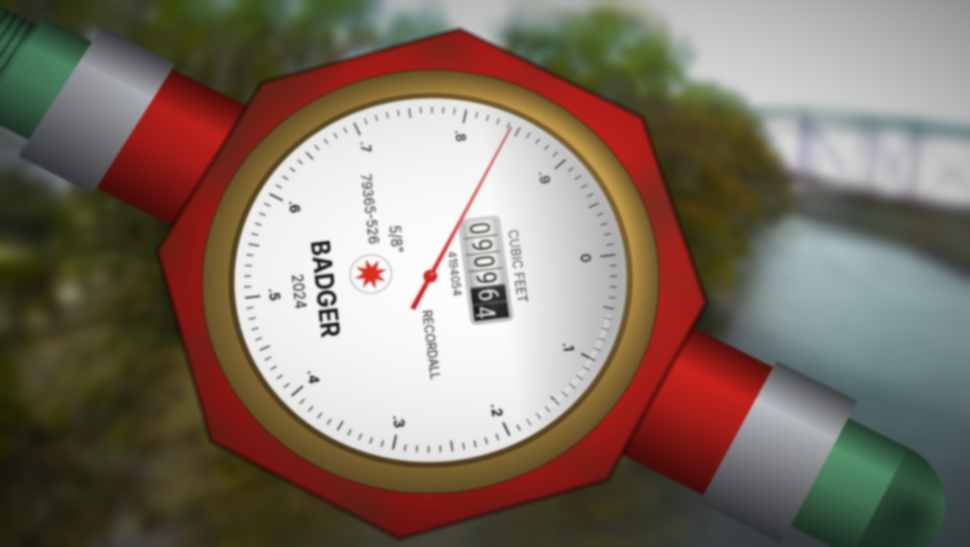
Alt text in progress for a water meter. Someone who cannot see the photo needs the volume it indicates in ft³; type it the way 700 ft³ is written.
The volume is 90963.84 ft³
